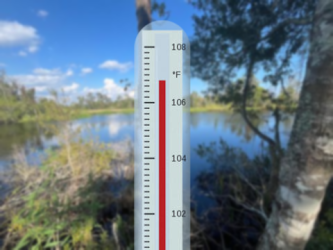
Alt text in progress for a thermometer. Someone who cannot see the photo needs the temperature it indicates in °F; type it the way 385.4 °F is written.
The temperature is 106.8 °F
